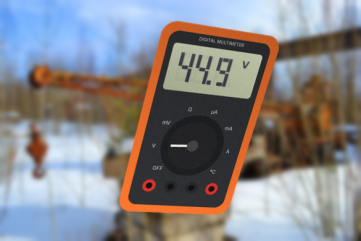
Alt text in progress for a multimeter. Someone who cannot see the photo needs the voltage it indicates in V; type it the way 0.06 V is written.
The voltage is 44.9 V
